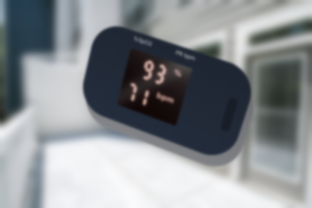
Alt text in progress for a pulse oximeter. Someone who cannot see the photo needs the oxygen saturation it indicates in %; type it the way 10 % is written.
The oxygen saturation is 93 %
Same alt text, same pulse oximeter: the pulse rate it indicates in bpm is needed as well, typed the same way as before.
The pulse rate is 71 bpm
